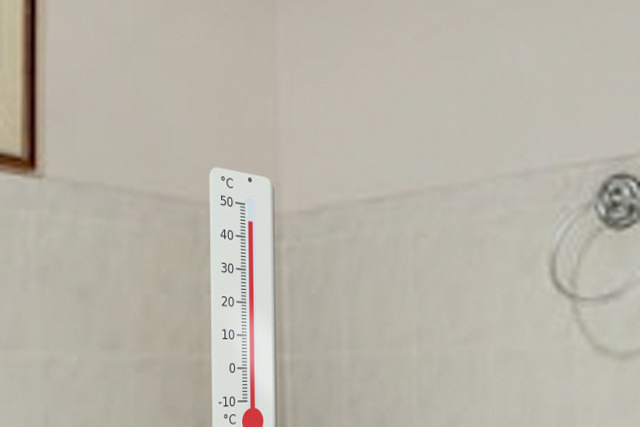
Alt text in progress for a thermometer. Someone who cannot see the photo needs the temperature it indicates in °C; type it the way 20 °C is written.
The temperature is 45 °C
